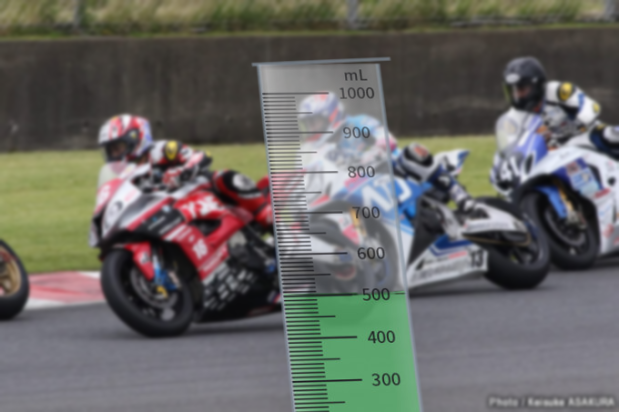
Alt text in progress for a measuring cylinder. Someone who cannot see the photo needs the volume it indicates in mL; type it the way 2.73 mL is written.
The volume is 500 mL
